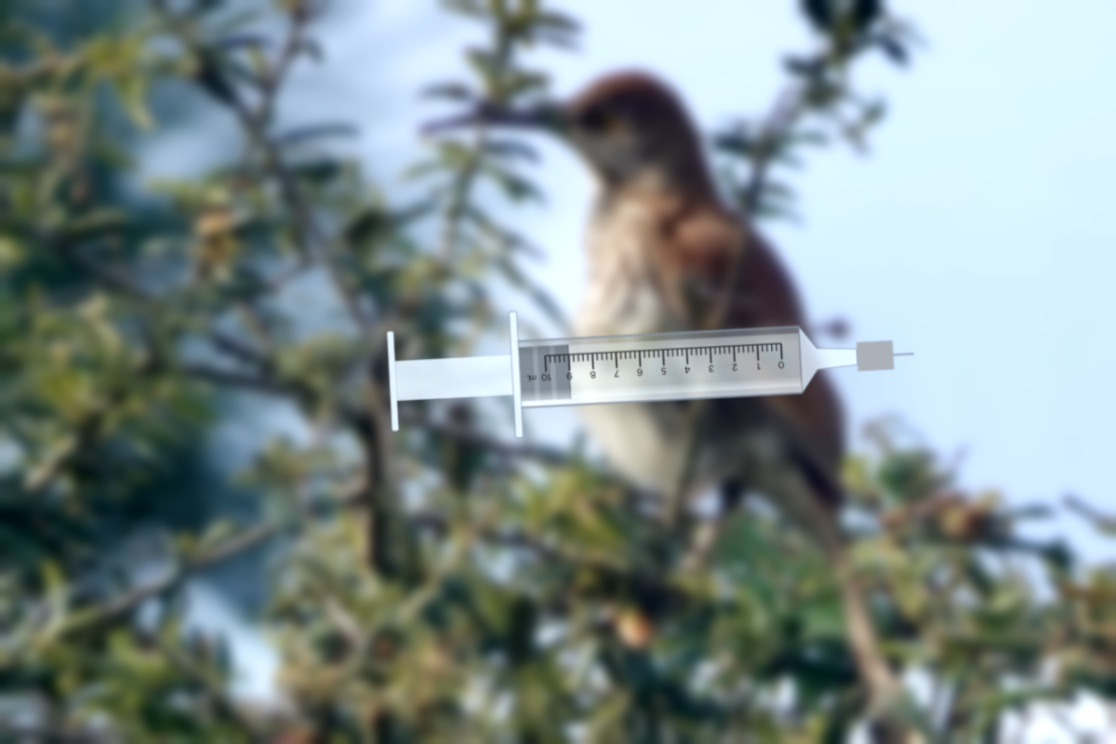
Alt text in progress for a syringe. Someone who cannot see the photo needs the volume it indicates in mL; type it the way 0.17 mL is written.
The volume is 9 mL
